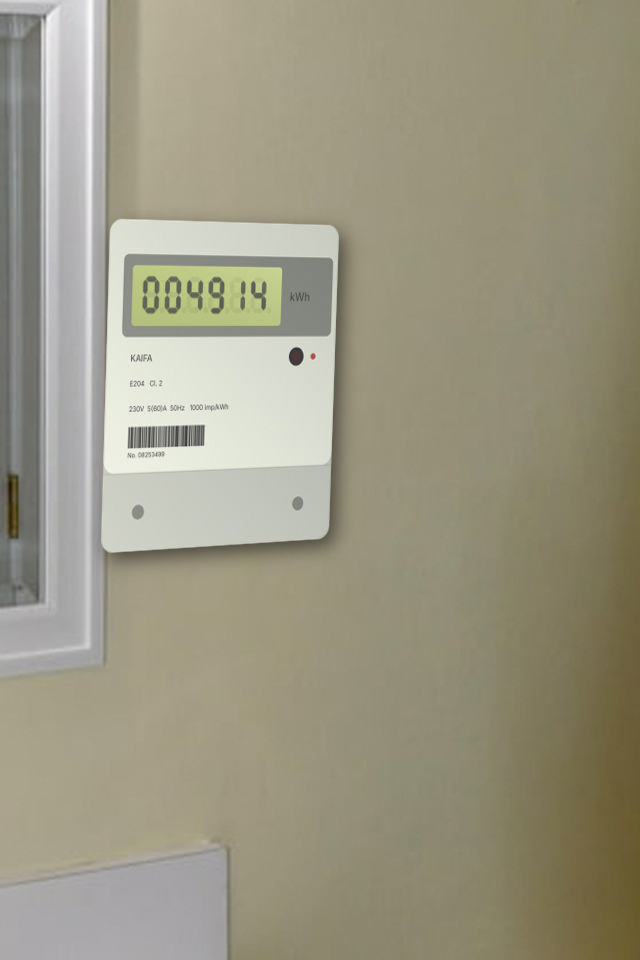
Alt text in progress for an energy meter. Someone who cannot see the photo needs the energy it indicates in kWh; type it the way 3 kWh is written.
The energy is 4914 kWh
